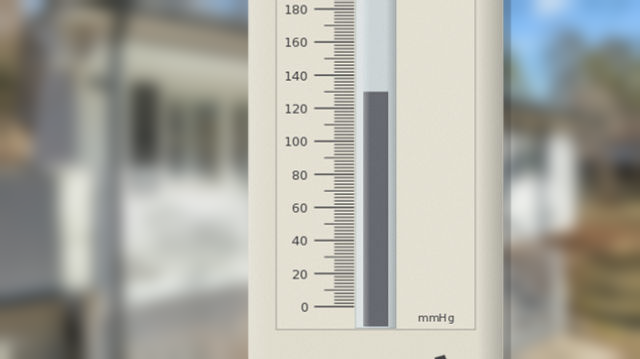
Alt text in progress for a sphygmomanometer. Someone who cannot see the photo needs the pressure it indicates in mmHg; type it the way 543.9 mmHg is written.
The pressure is 130 mmHg
